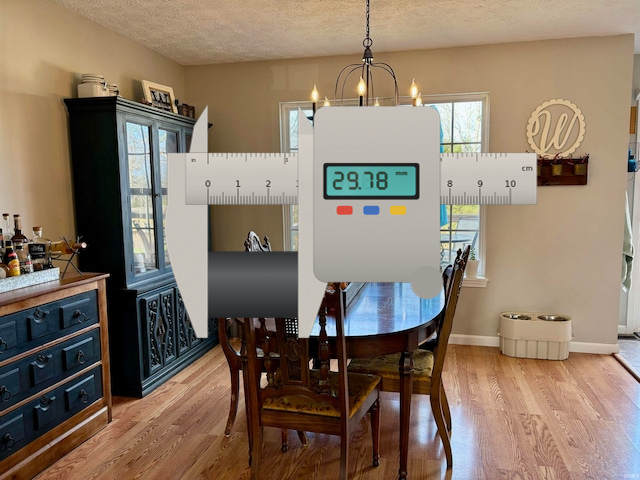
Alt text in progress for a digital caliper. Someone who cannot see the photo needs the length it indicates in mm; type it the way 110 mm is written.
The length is 29.78 mm
